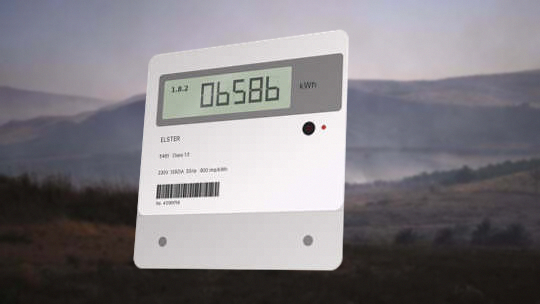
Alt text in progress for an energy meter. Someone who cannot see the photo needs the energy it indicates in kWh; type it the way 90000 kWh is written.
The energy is 6586 kWh
